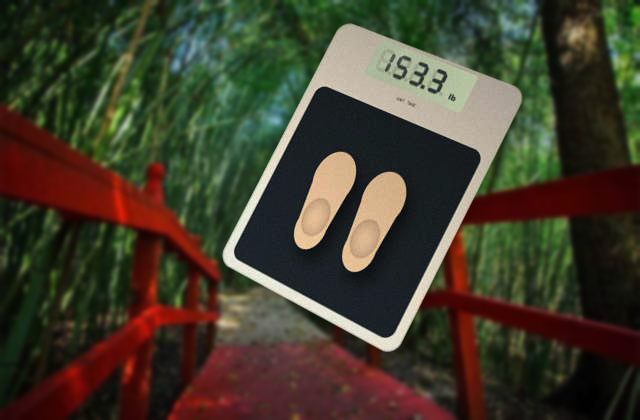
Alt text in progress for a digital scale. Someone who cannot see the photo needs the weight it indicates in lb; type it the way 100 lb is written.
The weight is 153.3 lb
